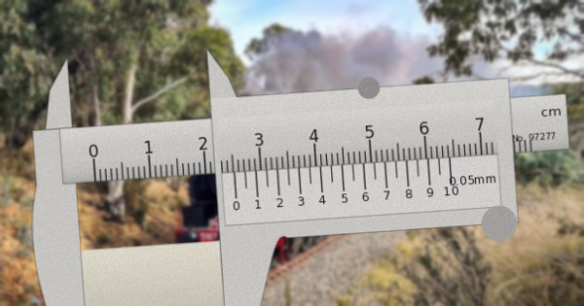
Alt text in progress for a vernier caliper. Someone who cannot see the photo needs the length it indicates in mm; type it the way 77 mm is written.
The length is 25.2 mm
